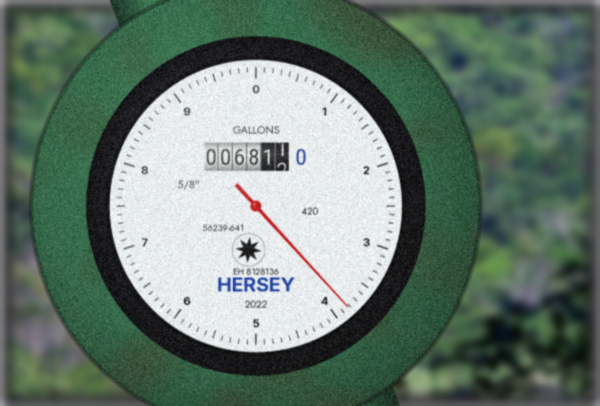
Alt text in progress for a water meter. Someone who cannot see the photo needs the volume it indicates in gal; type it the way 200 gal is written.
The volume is 68113.8 gal
